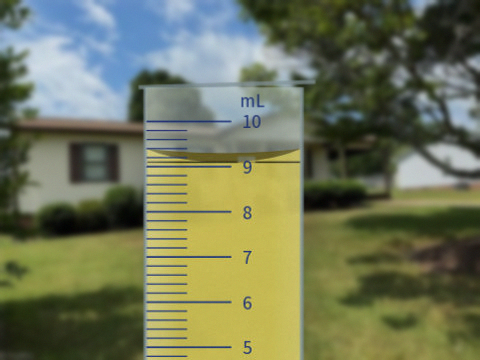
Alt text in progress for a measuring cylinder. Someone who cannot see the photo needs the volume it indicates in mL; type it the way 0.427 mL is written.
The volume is 9.1 mL
